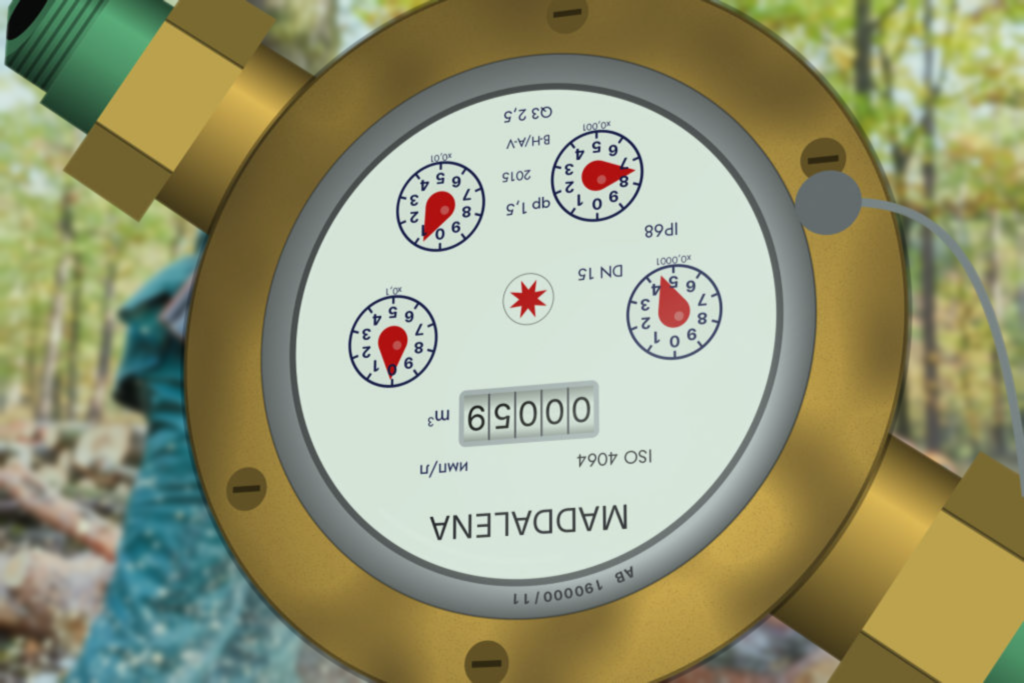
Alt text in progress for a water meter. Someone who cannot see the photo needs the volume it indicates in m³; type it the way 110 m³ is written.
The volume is 59.0074 m³
